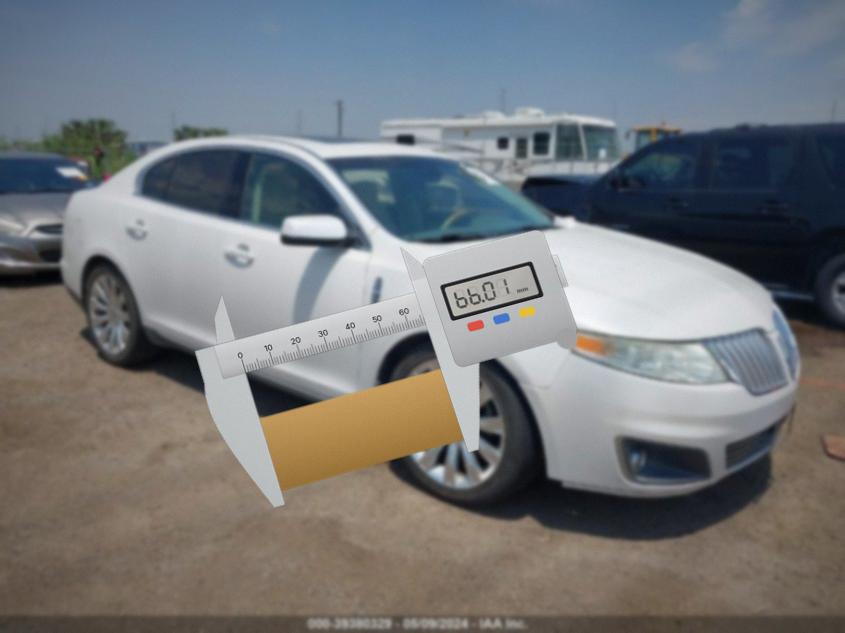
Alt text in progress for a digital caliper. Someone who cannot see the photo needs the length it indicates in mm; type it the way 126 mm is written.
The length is 66.01 mm
